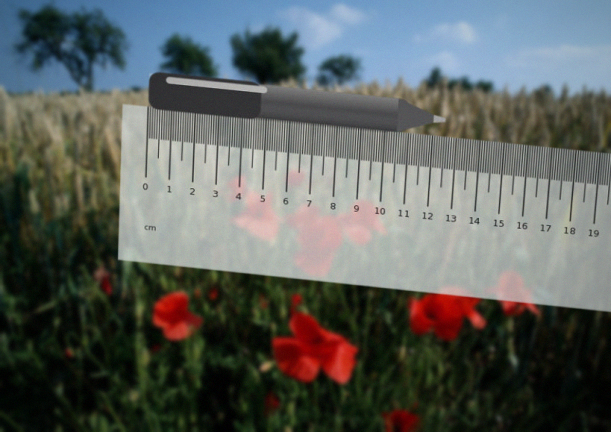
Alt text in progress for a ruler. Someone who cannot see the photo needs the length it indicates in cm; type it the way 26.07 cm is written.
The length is 12.5 cm
